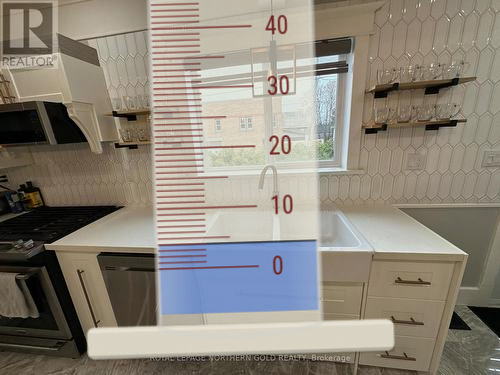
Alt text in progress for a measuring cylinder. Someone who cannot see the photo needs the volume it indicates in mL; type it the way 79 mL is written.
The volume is 4 mL
